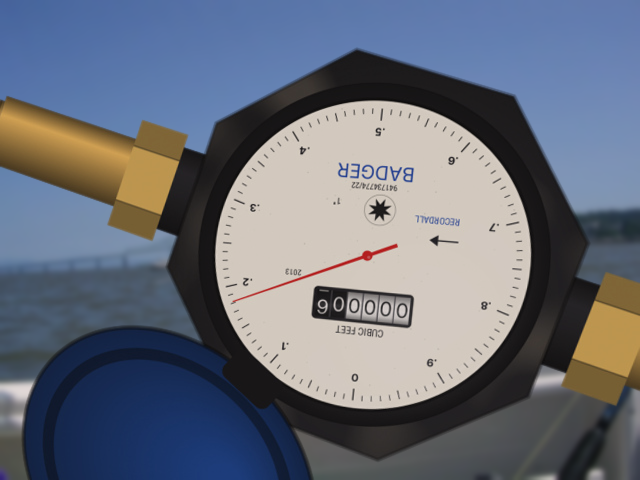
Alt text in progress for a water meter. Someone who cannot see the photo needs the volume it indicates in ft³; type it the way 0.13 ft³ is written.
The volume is 6.18 ft³
